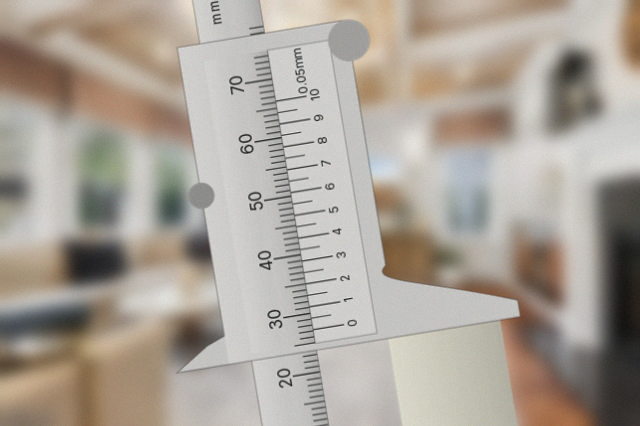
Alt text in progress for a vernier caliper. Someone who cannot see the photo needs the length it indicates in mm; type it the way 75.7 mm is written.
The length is 27.2 mm
